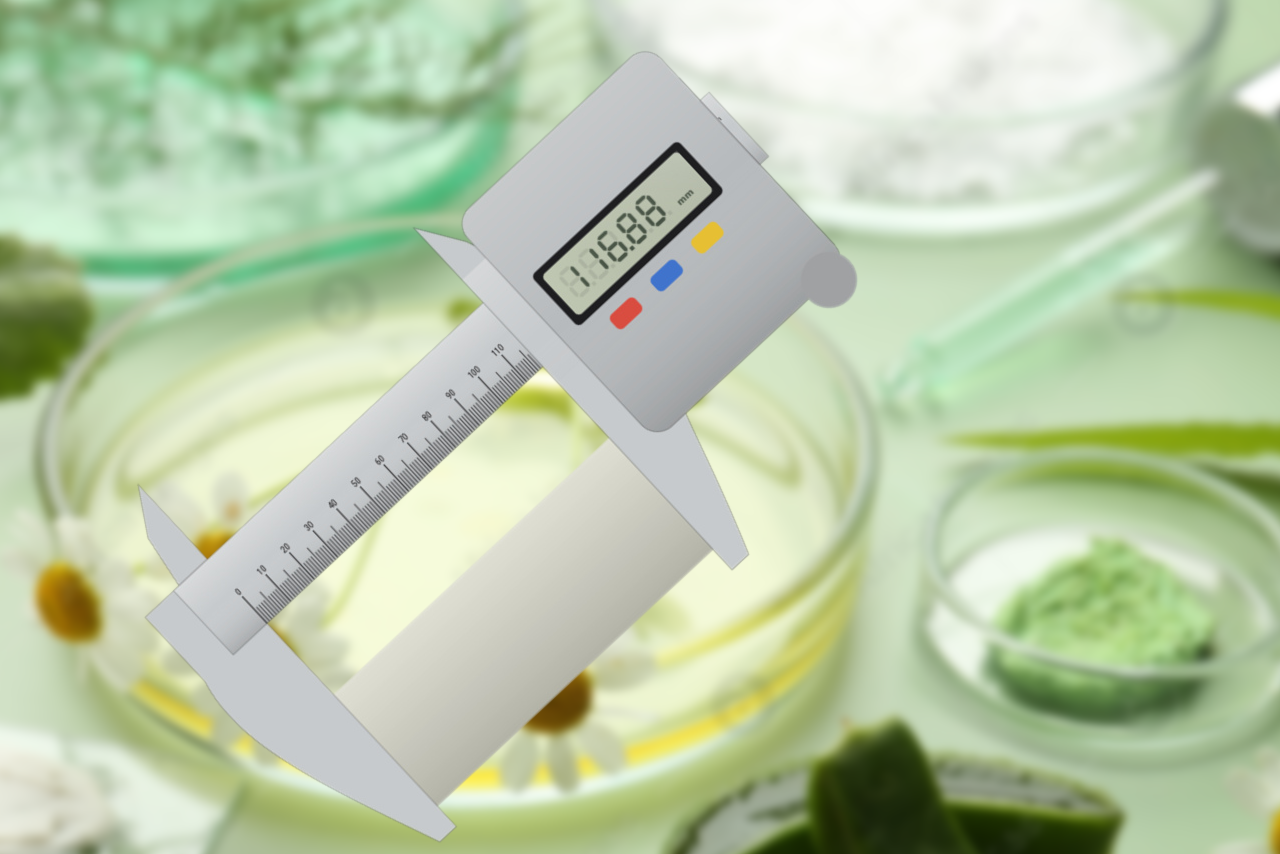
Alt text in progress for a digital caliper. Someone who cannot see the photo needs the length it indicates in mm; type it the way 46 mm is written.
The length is 116.88 mm
